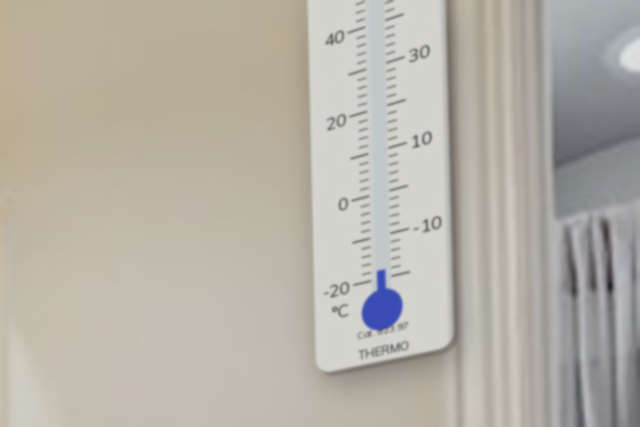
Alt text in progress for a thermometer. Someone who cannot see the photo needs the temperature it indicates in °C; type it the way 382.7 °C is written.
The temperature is -18 °C
